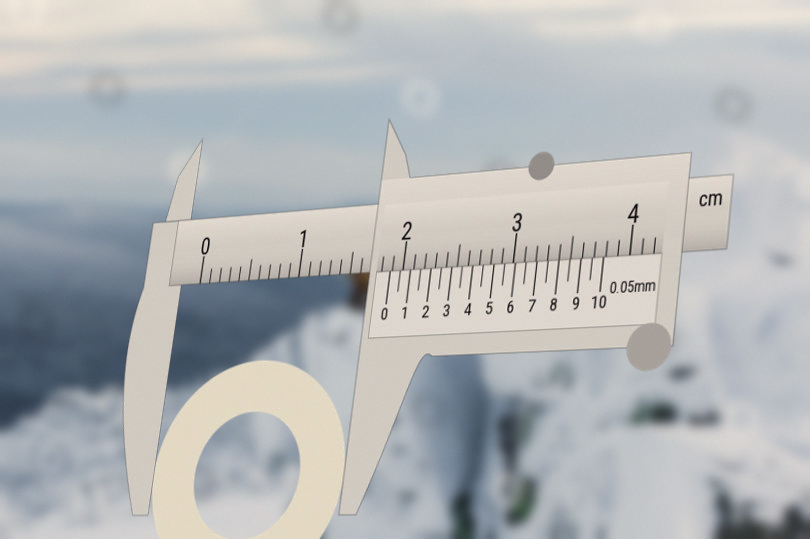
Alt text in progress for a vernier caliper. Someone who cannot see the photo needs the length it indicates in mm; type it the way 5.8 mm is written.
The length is 18.8 mm
